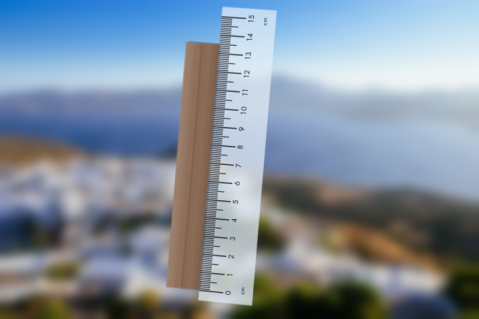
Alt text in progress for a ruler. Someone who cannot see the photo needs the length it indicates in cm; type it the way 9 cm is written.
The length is 13.5 cm
